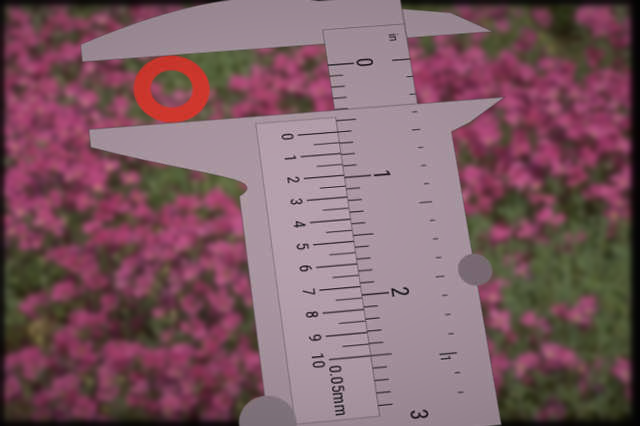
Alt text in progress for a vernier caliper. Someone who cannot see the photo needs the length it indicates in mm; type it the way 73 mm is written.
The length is 6.0 mm
